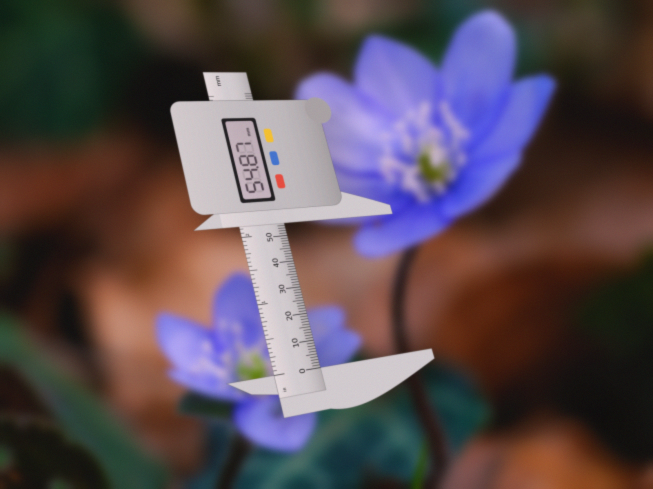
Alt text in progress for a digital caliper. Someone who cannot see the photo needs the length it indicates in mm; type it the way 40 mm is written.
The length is 54.87 mm
